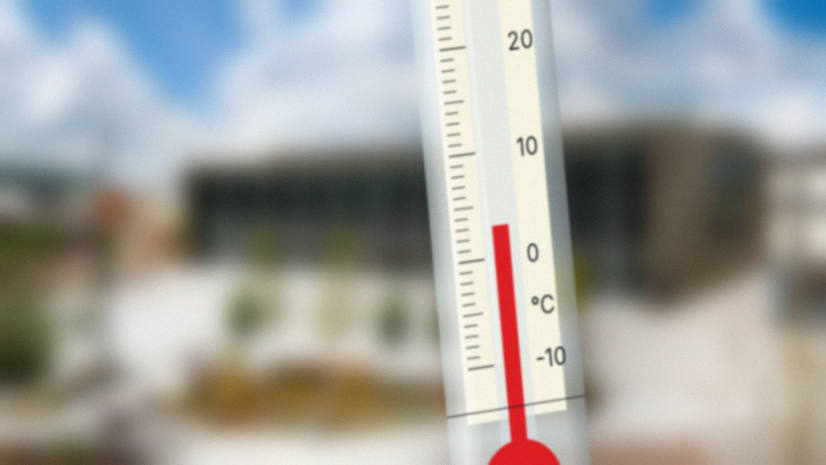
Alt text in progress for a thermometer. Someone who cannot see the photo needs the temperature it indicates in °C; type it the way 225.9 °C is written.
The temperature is 3 °C
